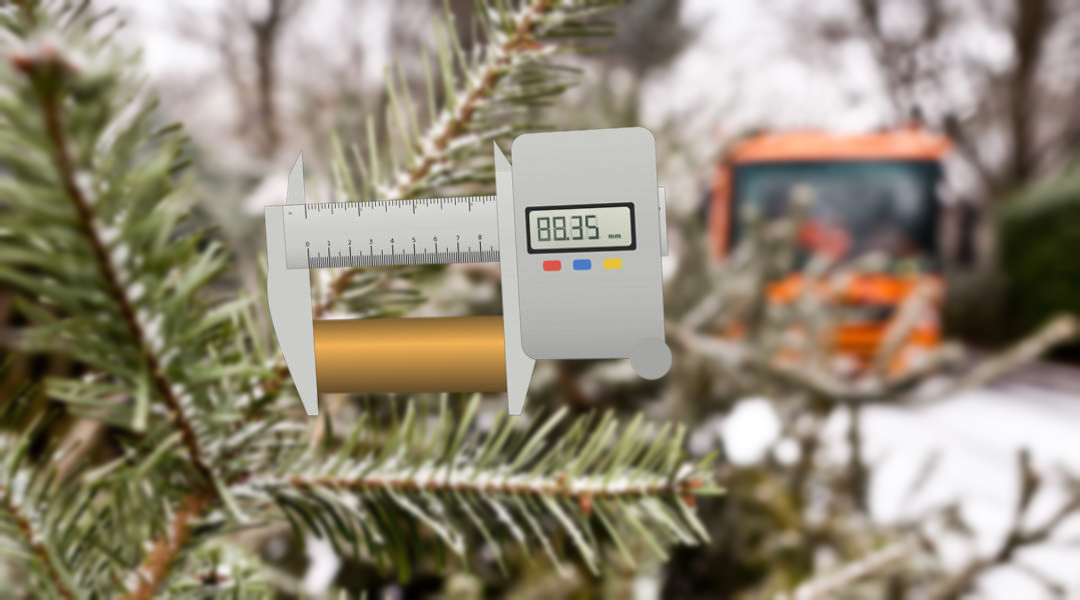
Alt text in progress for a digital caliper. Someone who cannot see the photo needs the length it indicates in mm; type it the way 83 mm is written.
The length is 88.35 mm
